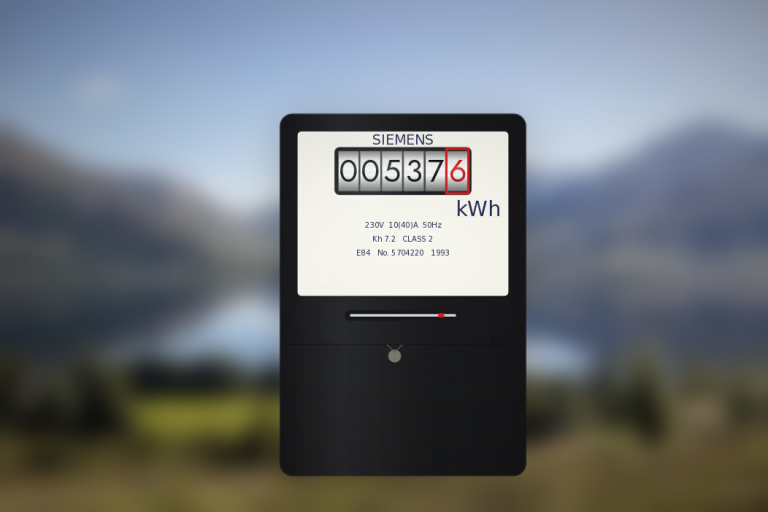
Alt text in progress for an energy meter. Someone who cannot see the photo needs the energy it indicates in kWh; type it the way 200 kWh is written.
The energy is 537.6 kWh
